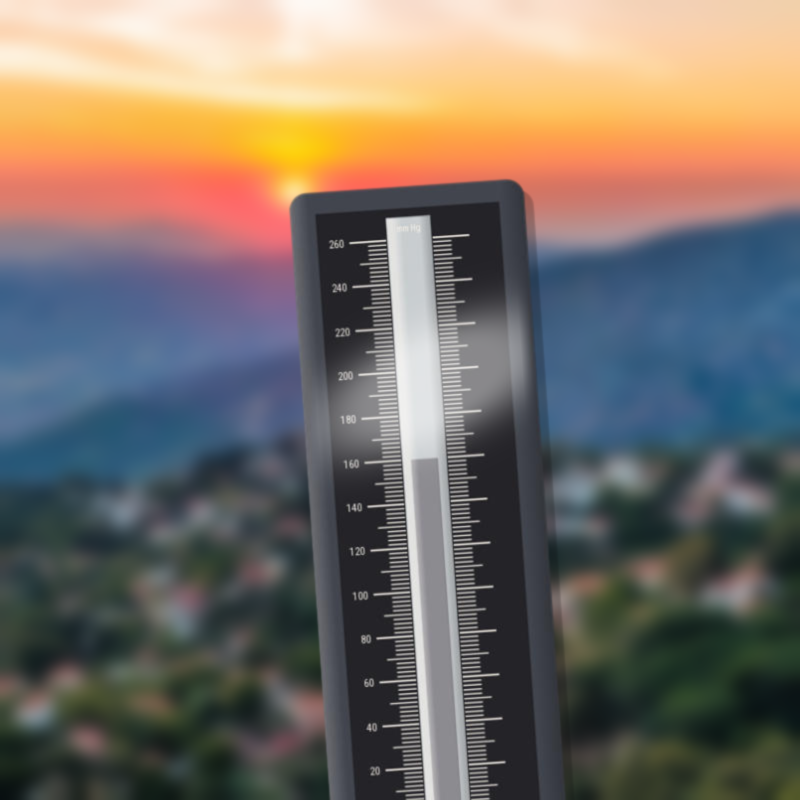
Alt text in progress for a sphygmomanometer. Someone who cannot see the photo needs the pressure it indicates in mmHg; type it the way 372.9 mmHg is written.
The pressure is 160 mmHg
